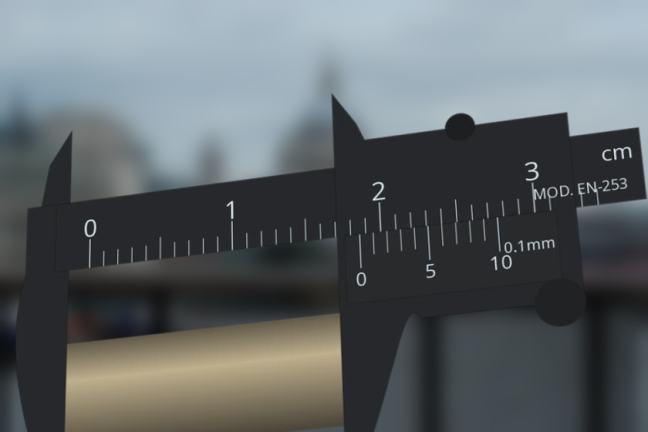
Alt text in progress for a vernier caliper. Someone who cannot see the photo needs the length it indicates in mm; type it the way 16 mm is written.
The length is 18.6 mm
